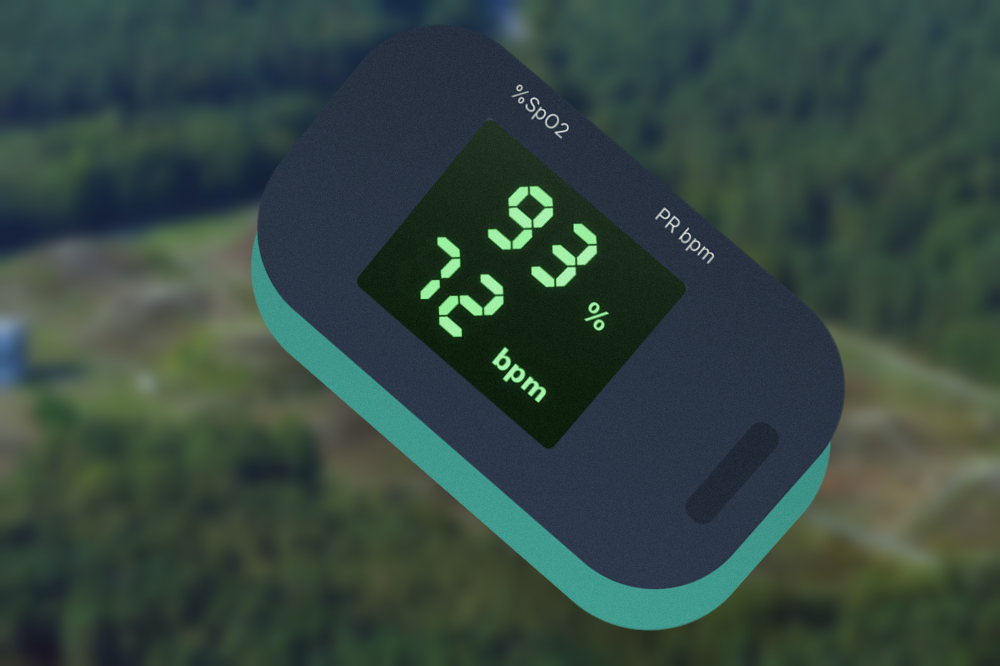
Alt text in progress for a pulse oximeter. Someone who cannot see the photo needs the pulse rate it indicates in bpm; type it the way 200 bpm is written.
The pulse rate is 72 bpm
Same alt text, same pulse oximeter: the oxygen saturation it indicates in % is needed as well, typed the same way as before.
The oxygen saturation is 93 %
